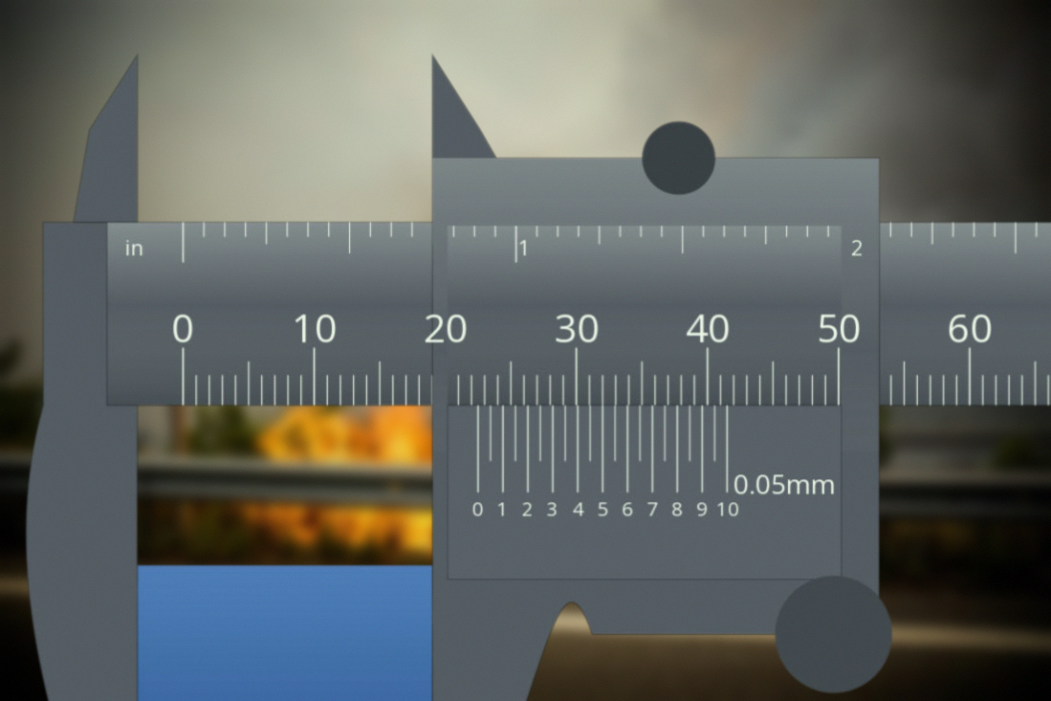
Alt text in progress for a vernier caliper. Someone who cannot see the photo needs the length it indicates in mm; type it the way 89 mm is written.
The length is 22.5 mm
